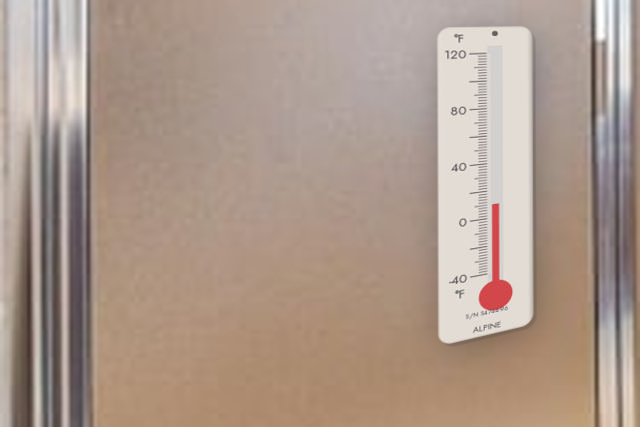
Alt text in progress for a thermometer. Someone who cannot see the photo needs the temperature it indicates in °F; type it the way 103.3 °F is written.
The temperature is 10 °F
